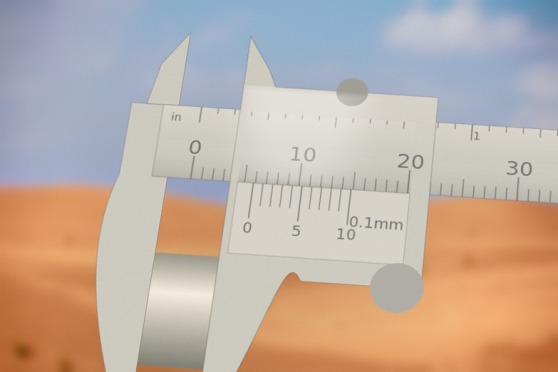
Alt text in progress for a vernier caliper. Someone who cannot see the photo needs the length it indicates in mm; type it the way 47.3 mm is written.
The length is 5.8 mm
